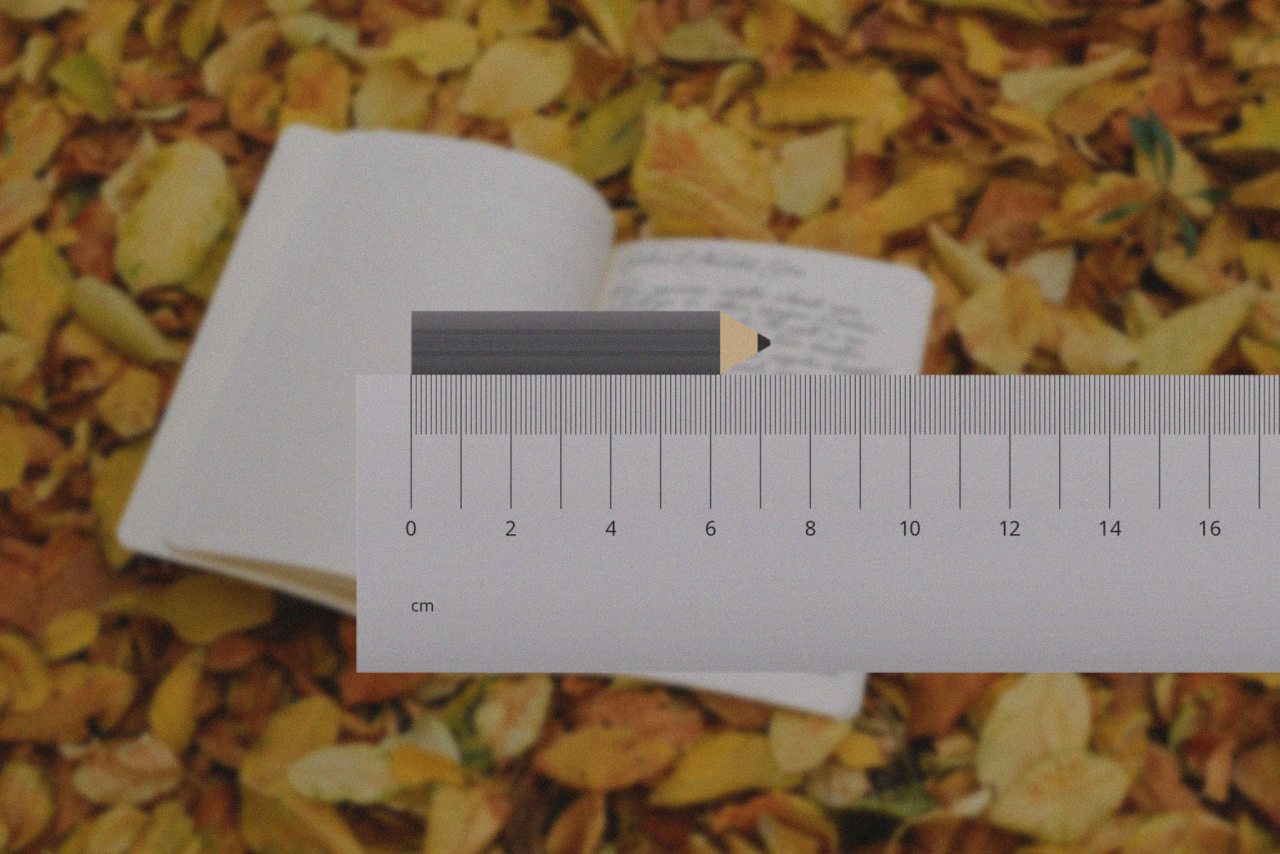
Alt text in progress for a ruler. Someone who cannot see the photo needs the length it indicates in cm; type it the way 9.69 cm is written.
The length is 7.2 cm
